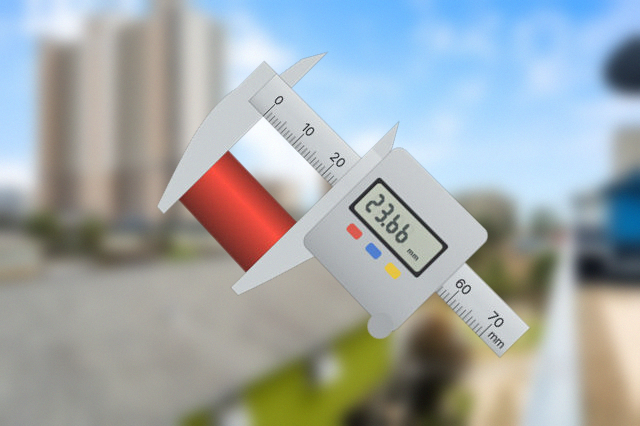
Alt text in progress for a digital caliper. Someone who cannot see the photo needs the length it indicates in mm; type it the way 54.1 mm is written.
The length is 23.66 mm
